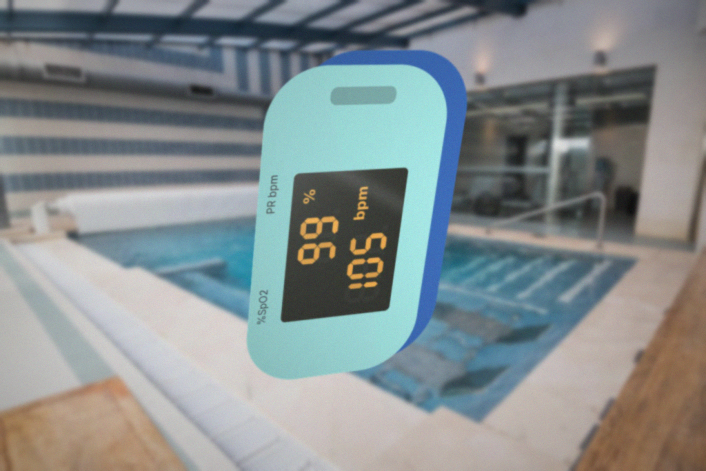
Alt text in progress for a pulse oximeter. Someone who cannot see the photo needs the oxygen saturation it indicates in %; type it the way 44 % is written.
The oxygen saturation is 99 %
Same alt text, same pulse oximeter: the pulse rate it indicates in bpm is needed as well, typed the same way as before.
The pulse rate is 105 bpm
